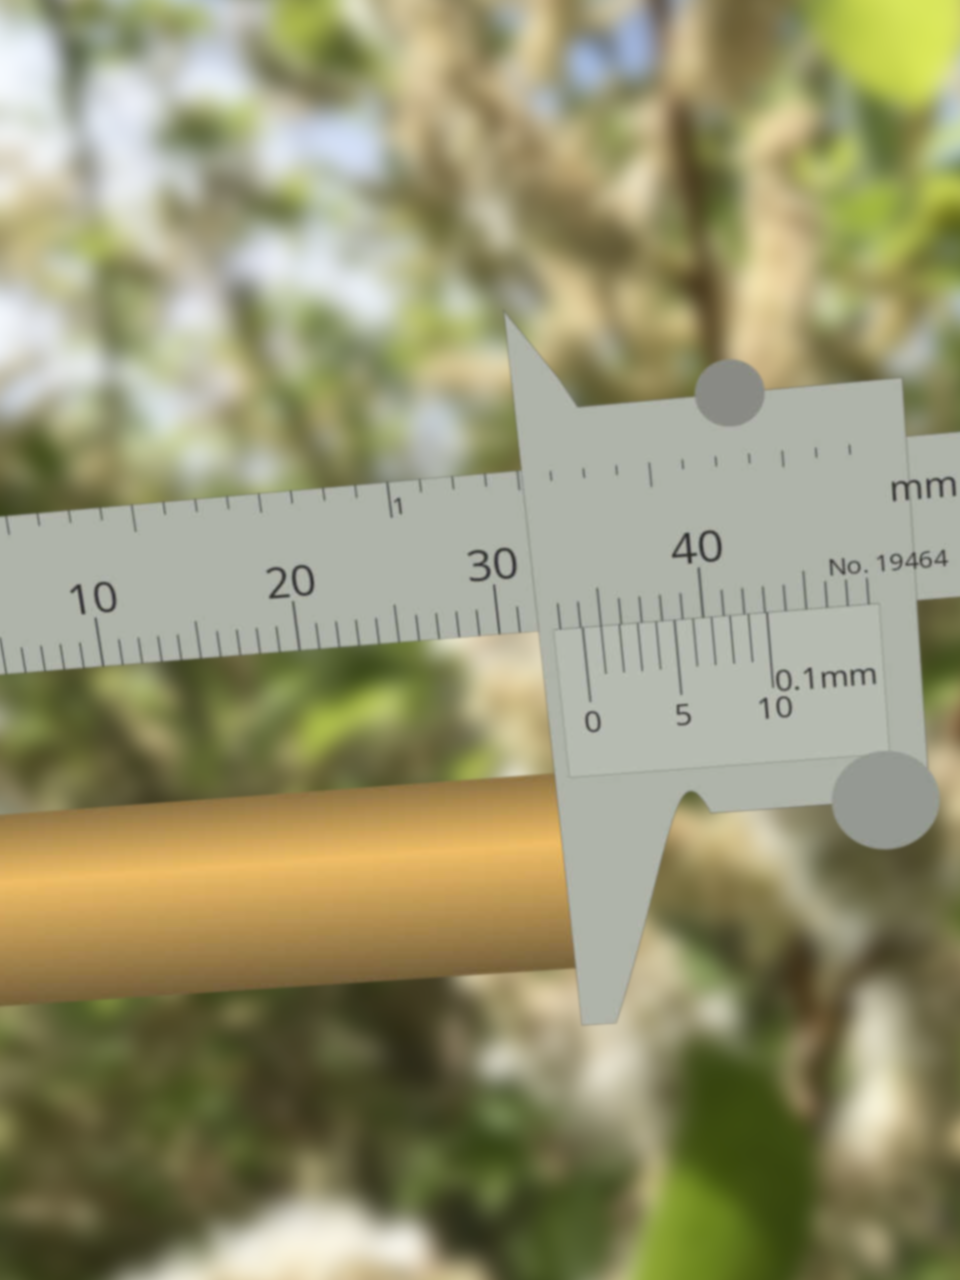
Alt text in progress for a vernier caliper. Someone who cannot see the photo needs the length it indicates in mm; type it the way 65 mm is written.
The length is 34.1 mm
